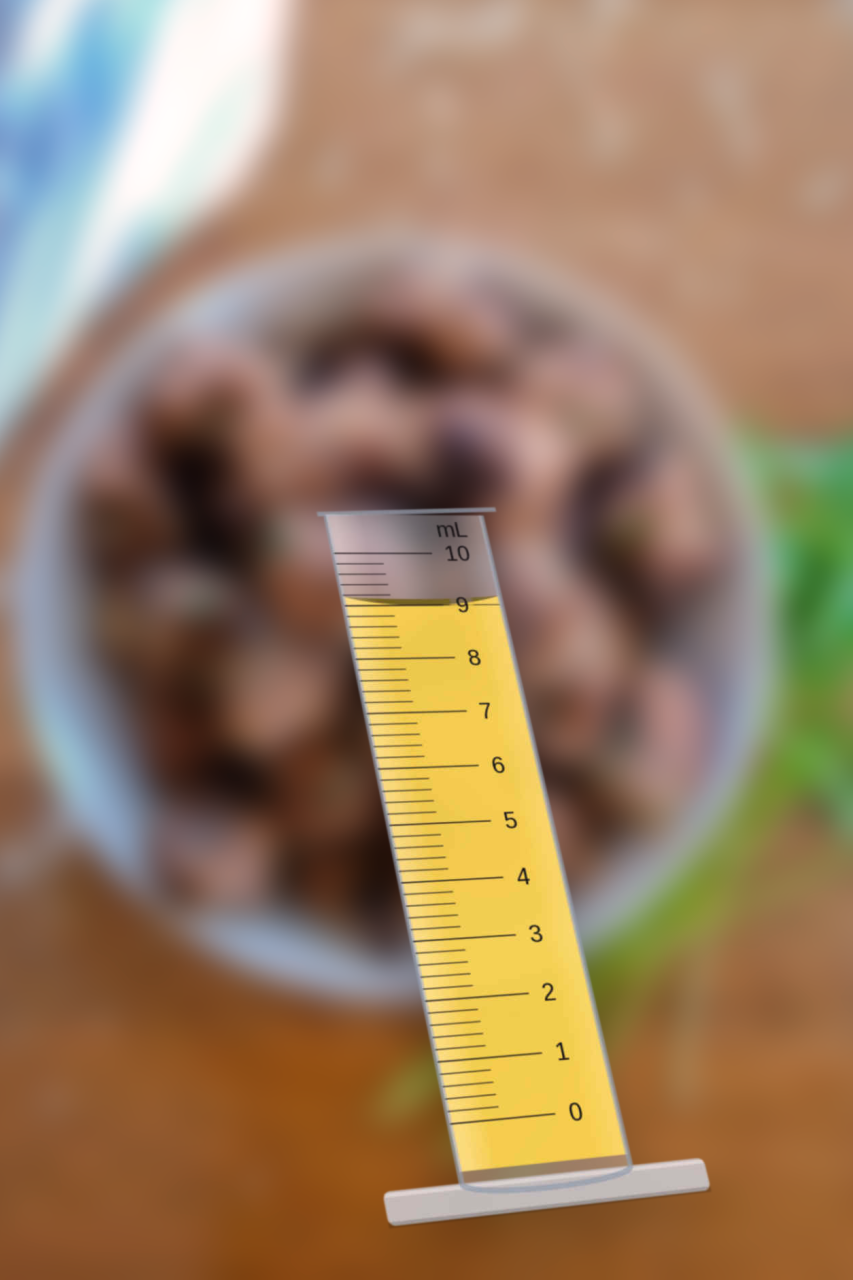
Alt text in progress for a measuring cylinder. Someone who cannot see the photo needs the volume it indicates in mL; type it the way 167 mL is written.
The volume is 9 mL
